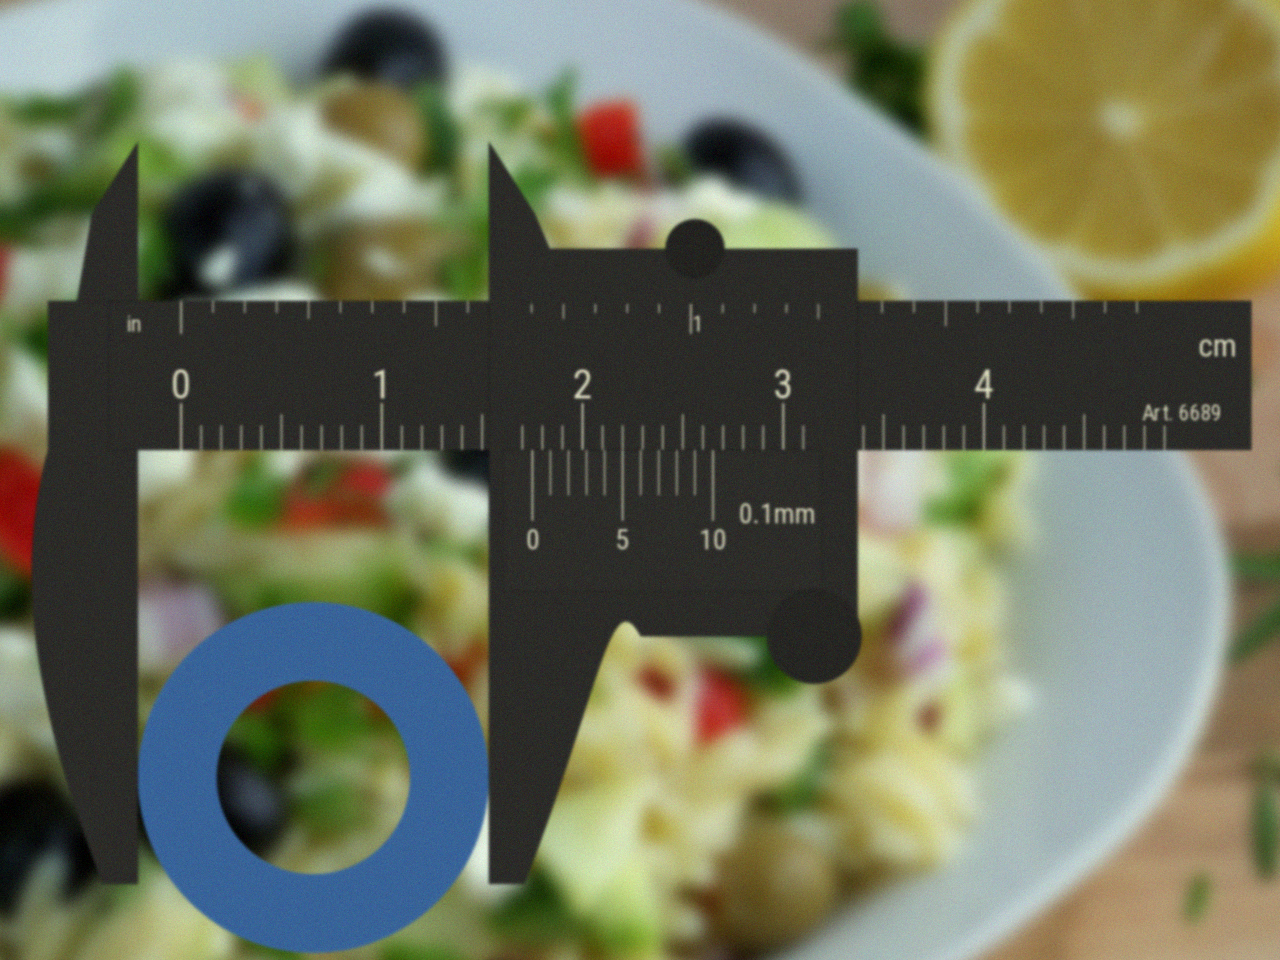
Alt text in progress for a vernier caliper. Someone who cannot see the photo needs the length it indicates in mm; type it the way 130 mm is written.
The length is 17.5 mm
